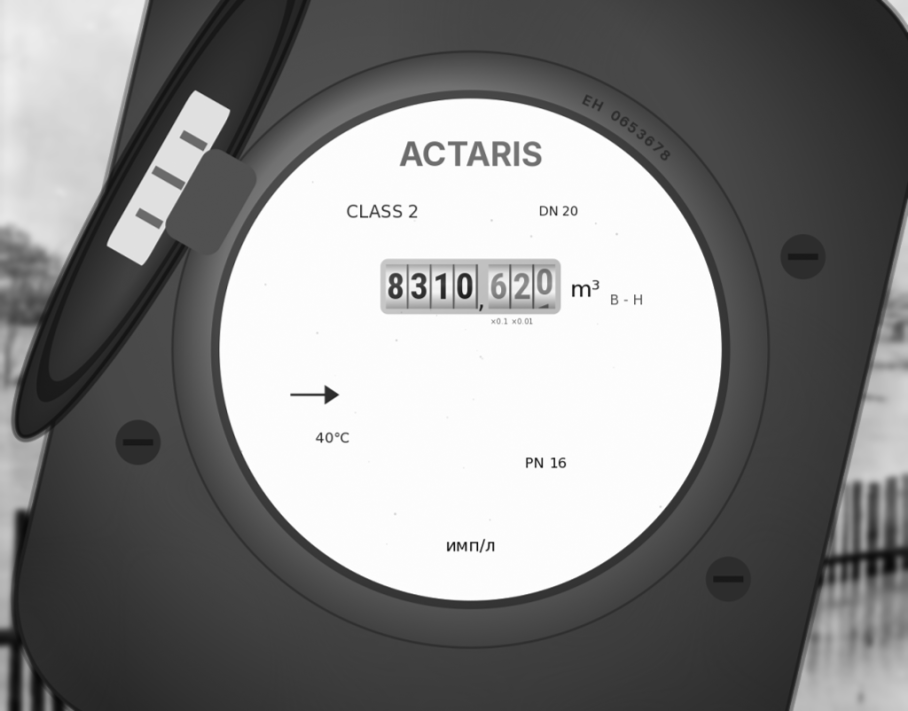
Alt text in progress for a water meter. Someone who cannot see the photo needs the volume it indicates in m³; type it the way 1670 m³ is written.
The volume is 8310.620 m³
